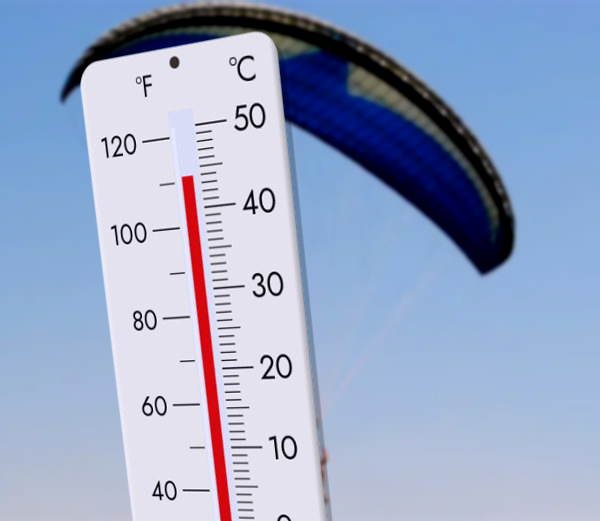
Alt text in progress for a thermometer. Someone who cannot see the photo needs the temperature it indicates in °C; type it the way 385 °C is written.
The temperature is 44 °C
